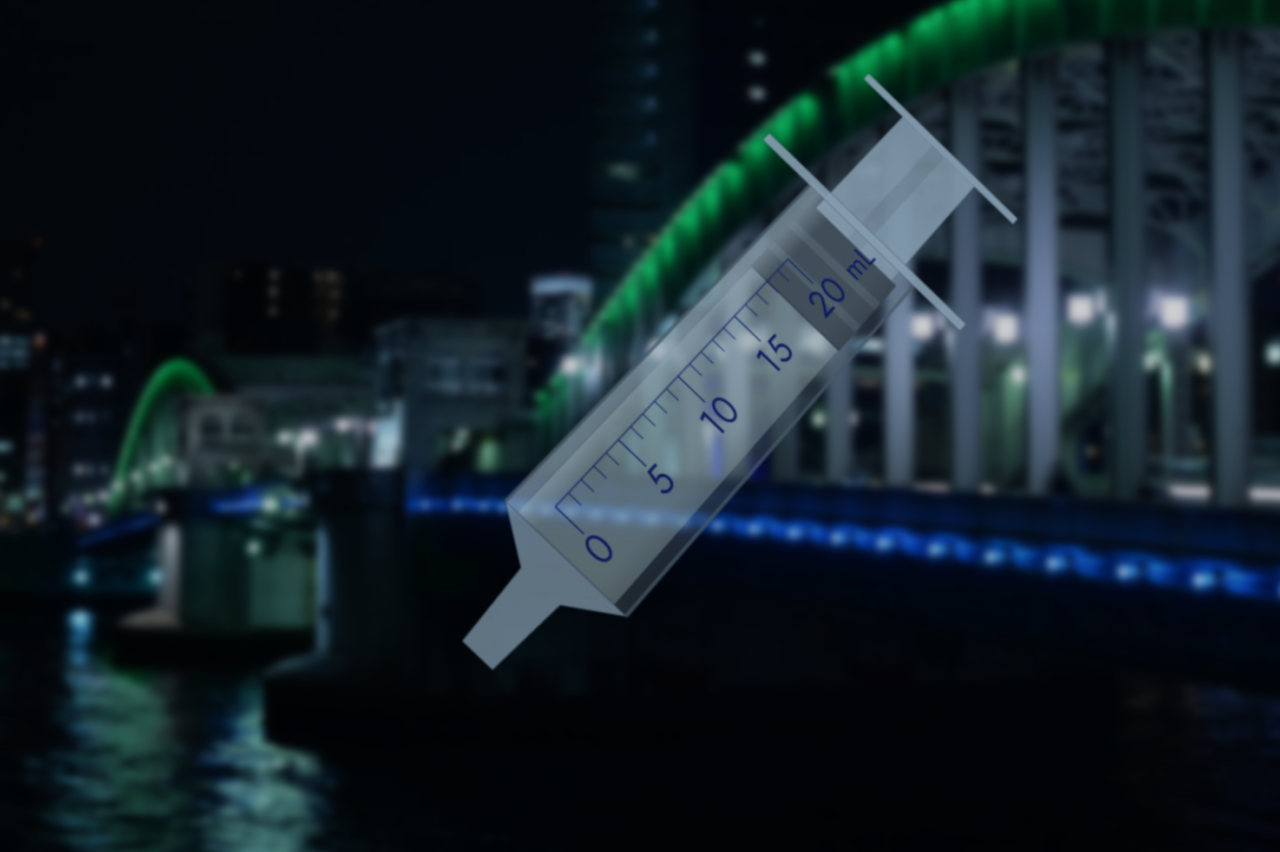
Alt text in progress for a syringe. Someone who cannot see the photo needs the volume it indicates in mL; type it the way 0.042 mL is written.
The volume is 18 mL
